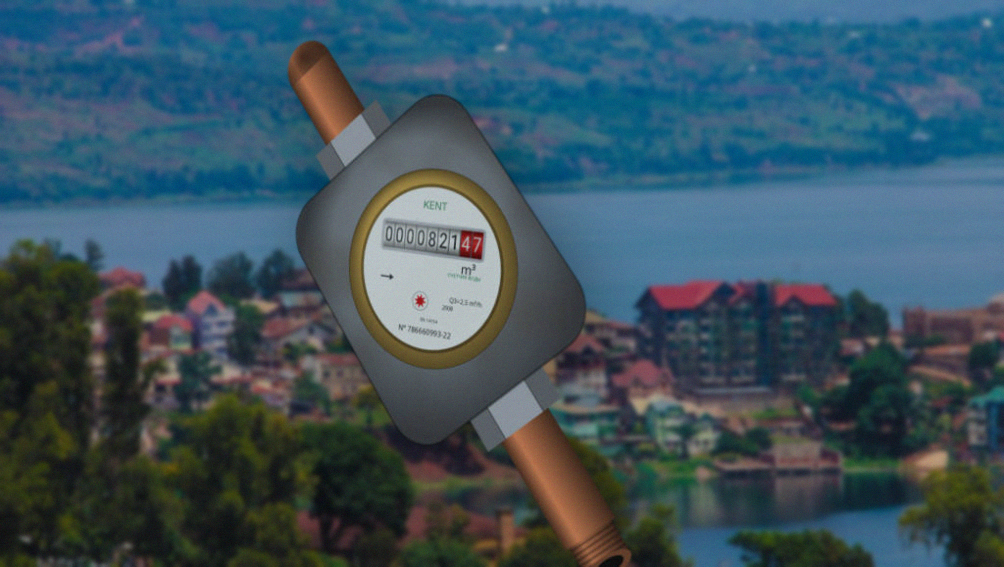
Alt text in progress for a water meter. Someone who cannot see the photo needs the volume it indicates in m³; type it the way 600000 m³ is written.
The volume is 821.47 m³
